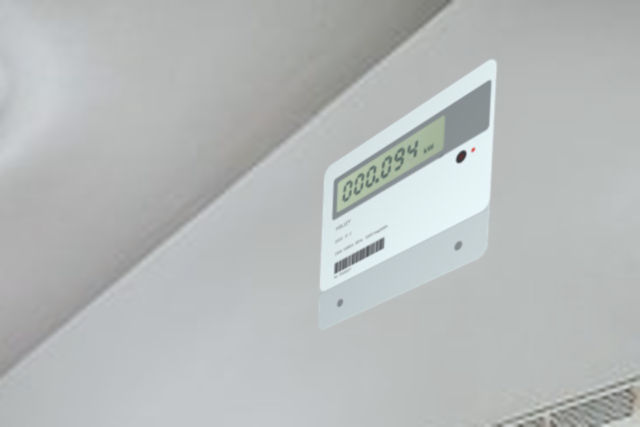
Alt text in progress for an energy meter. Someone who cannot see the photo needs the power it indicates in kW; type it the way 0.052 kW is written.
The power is 0.094 kW
